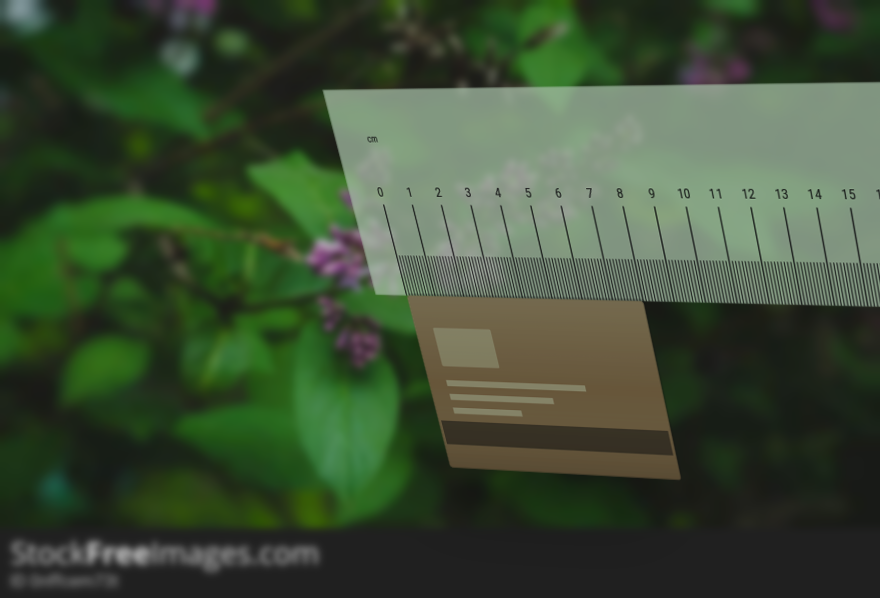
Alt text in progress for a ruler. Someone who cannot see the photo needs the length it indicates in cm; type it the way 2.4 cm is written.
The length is 8 cm
